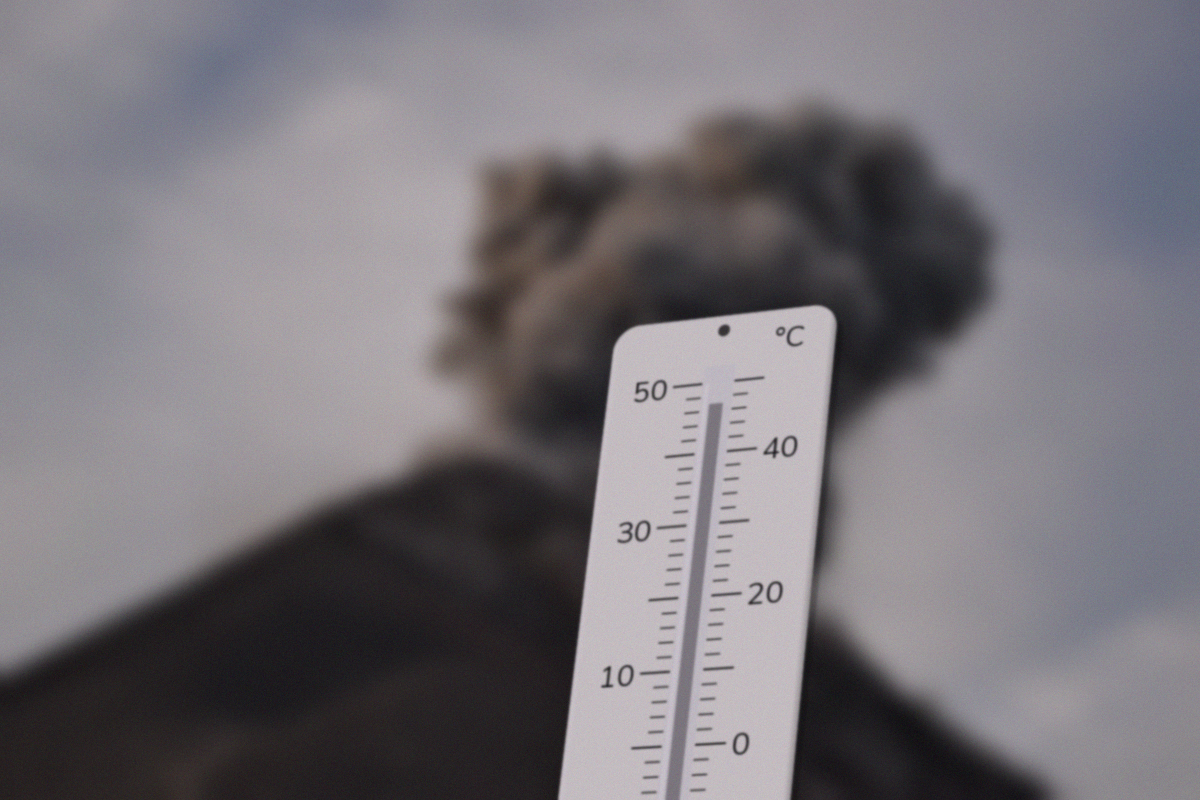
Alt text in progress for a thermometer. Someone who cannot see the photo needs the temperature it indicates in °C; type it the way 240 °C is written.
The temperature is 47 °C
